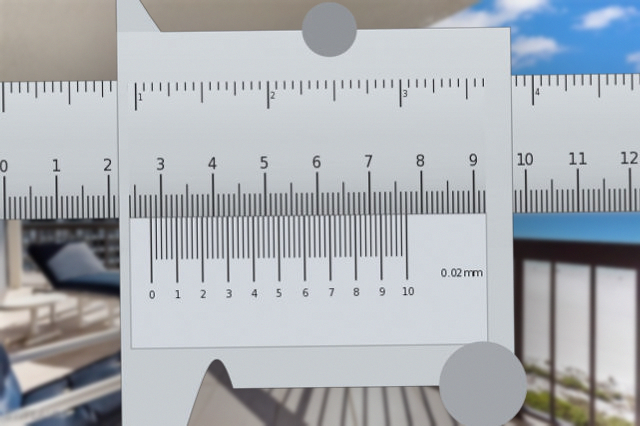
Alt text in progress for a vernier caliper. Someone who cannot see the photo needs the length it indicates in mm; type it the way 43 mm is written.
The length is 28.0 mm
